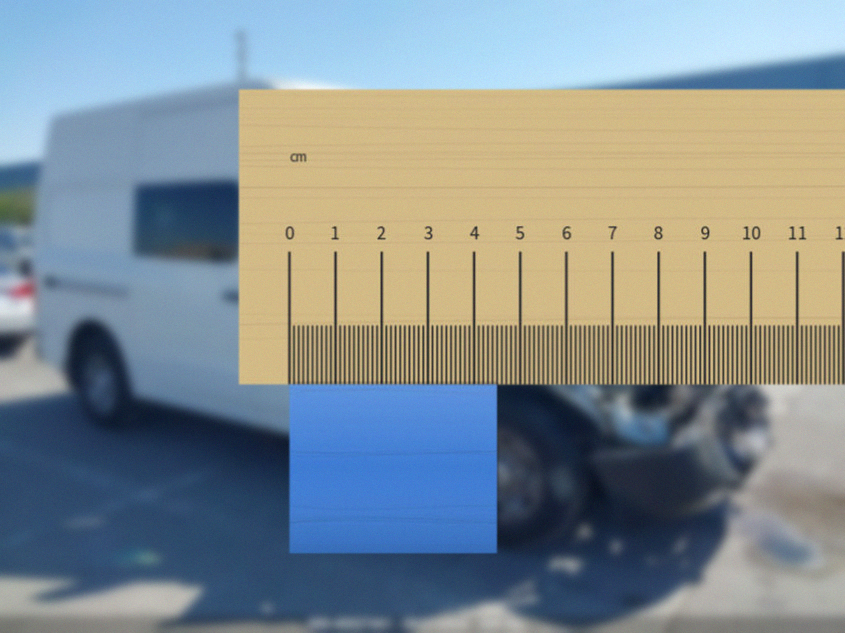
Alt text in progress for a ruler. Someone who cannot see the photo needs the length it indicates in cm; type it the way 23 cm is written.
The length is 4.5 cm
